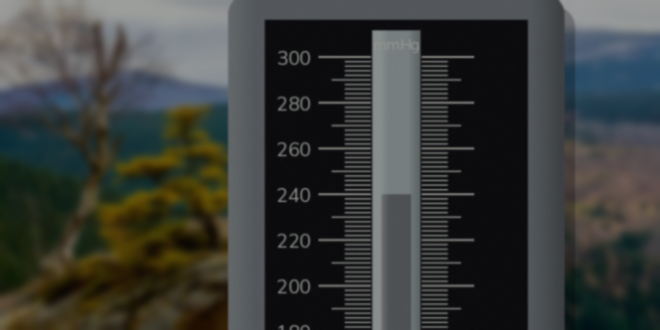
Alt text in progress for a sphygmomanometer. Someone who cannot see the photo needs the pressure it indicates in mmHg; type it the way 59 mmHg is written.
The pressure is 240 mmHg
